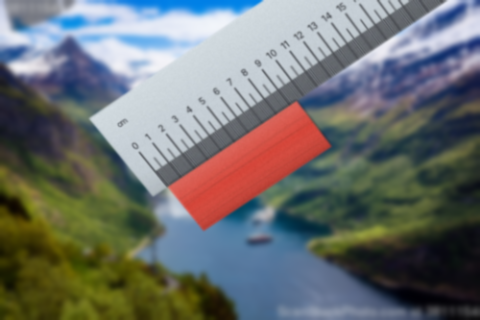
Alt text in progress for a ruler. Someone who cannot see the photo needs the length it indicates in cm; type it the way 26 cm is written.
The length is 9.5 cm
